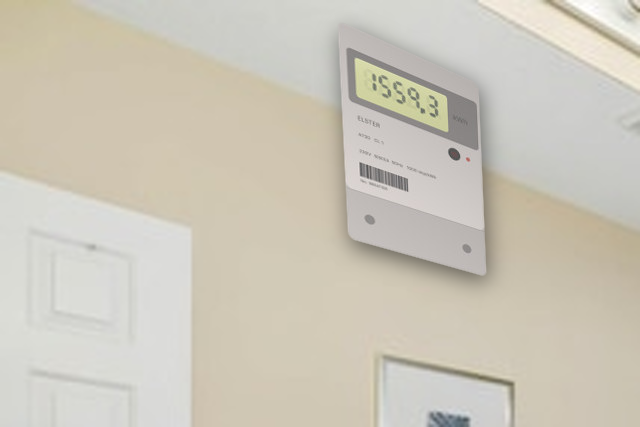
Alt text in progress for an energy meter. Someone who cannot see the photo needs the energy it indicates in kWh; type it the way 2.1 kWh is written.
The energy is 1559.3 kWh
